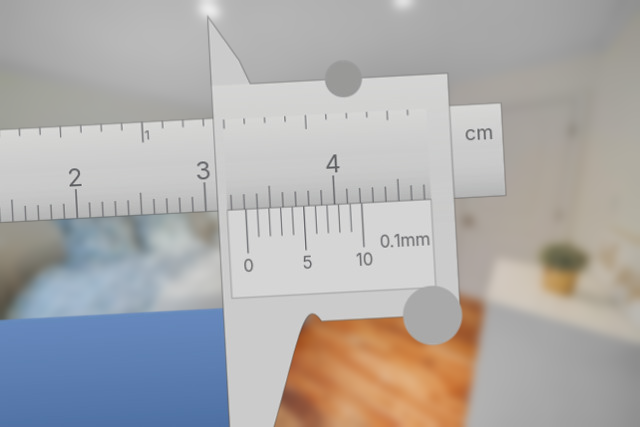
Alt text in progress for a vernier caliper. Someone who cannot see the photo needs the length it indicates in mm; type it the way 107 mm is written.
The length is 33.1 mm
